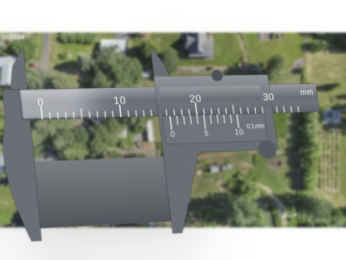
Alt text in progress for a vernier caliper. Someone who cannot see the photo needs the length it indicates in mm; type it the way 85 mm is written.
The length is 16.4 mm
